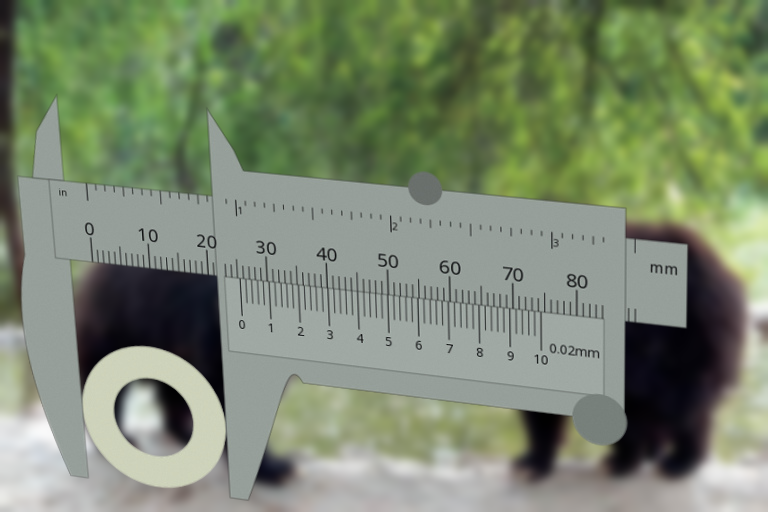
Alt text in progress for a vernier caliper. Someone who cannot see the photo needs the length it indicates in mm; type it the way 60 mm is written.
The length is 25.4 mm
